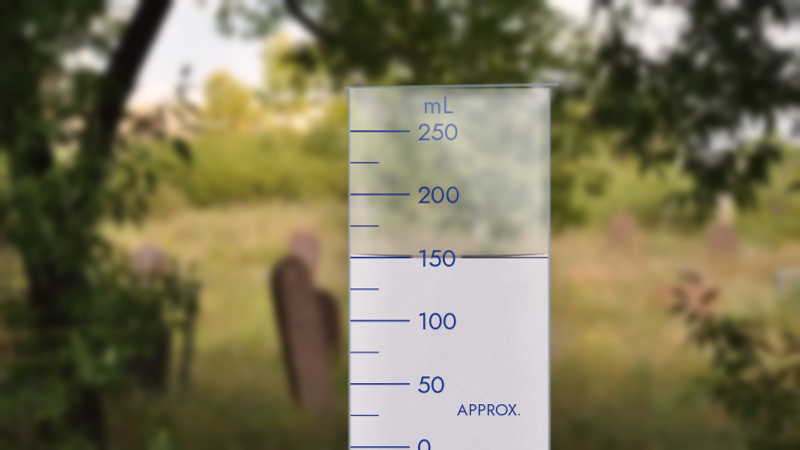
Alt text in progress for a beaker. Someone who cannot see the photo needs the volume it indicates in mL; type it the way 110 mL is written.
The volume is 150 mL
